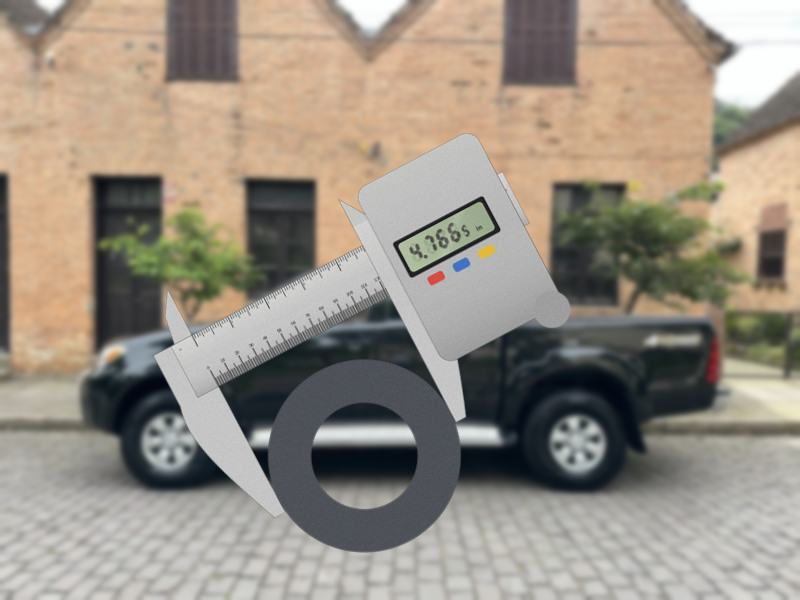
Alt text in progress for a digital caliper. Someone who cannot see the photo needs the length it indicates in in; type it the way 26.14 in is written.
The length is 4.7665 in
